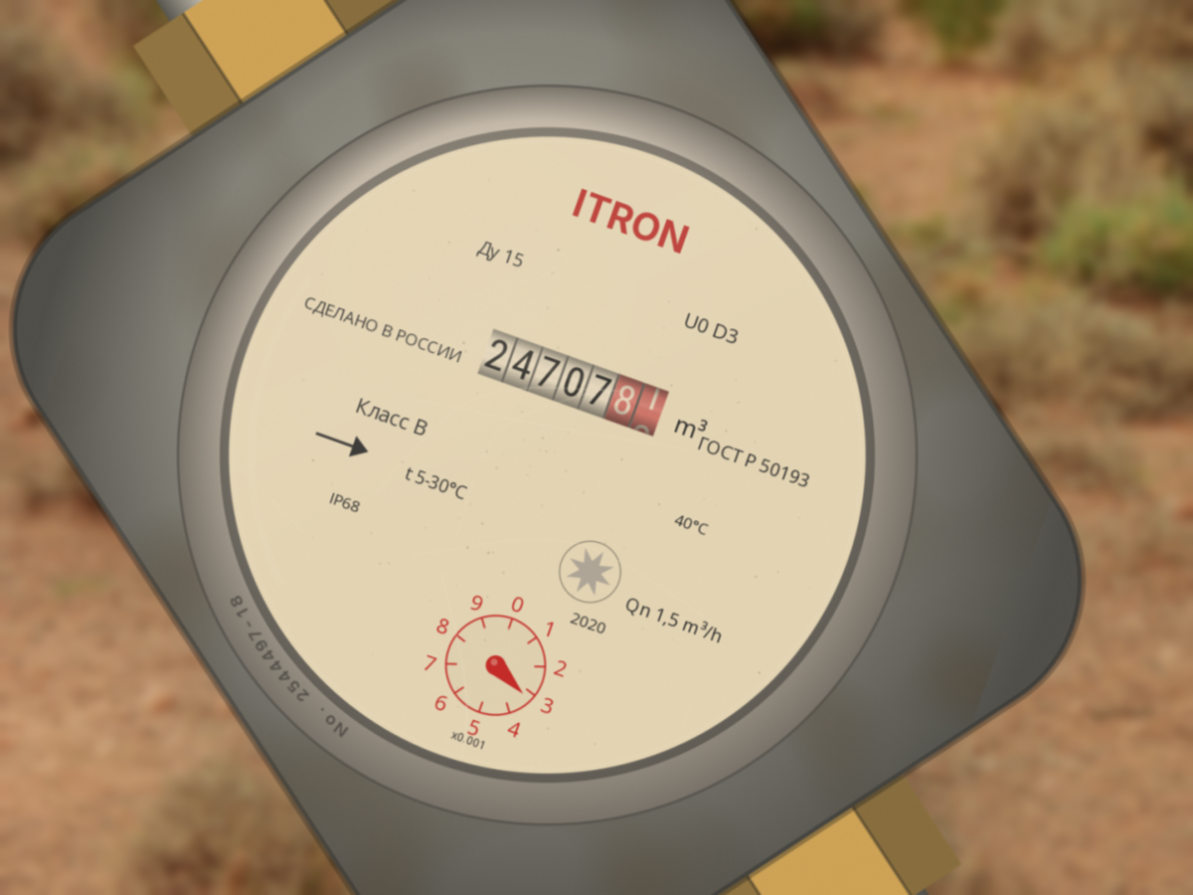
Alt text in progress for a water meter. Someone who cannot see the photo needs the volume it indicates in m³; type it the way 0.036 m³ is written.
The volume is 24707.813 m³
